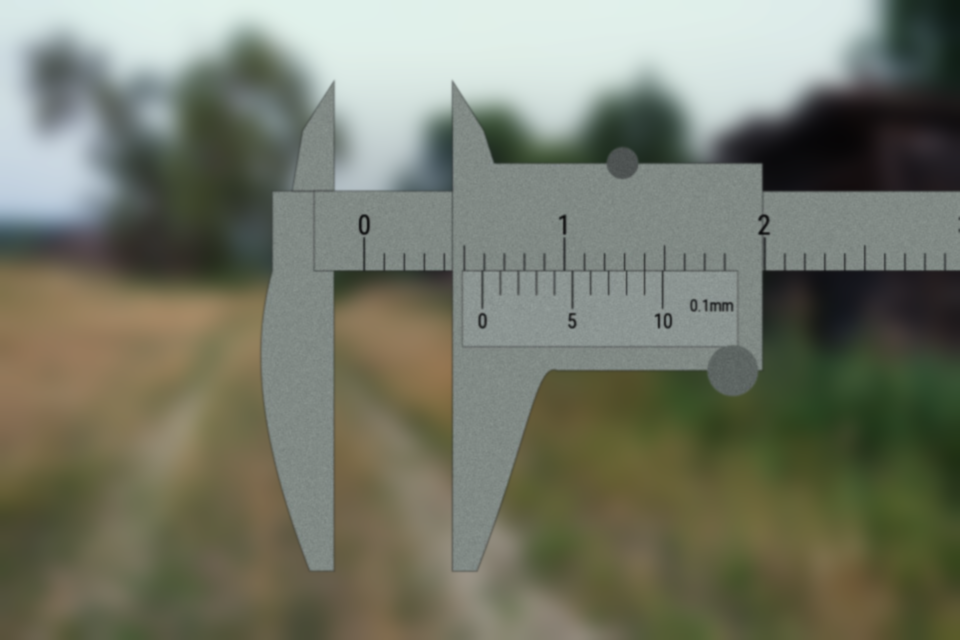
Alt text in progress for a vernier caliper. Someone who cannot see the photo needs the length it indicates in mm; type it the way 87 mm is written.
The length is 5.9 mm
